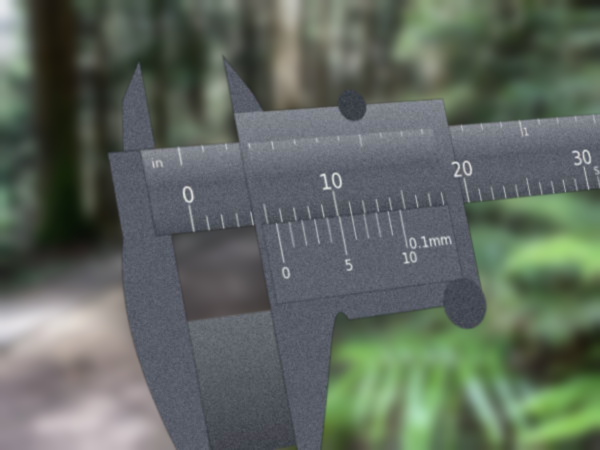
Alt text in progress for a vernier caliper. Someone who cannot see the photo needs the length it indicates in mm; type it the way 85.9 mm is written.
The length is 5.6 mm
